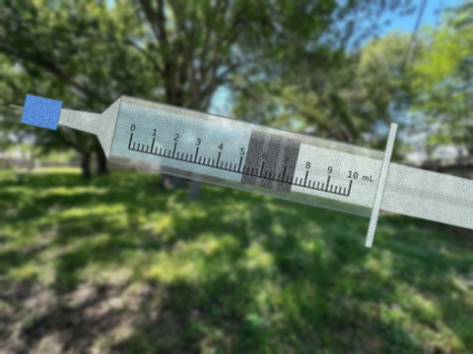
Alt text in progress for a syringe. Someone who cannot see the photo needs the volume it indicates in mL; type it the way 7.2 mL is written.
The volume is 5.2 mL
